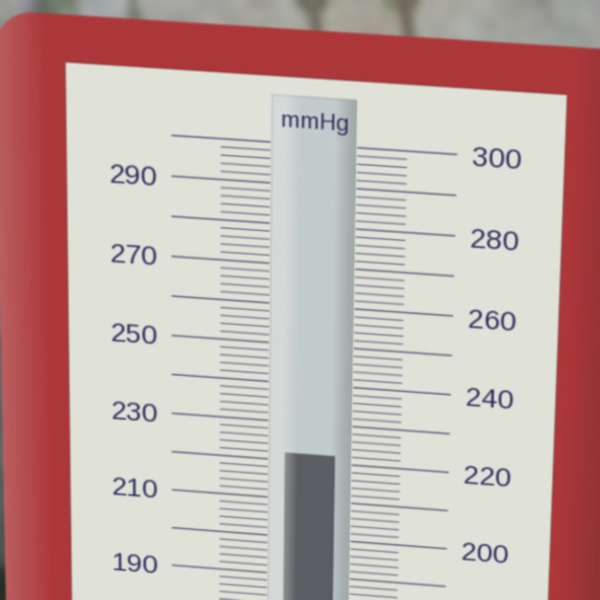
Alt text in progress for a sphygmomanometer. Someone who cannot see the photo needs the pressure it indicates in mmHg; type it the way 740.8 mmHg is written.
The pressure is 222 mmHg
